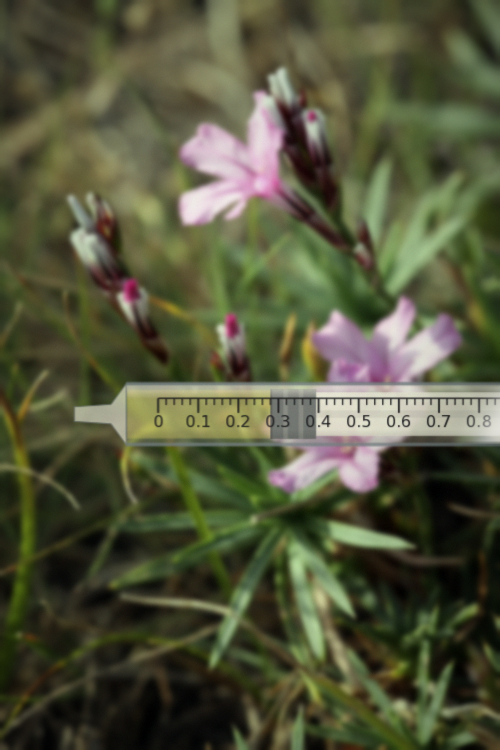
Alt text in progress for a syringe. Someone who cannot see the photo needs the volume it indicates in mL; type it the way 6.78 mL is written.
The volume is 0.28 mL
